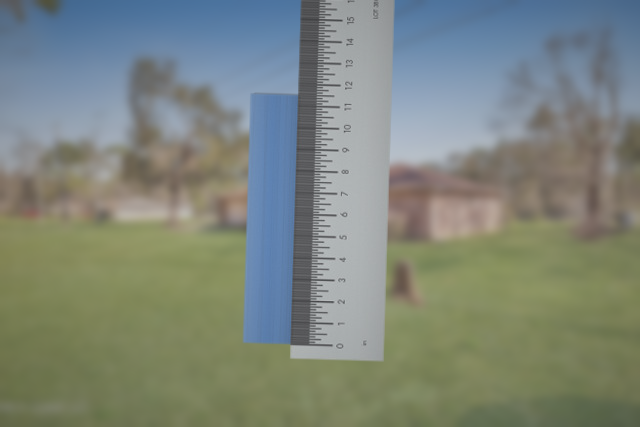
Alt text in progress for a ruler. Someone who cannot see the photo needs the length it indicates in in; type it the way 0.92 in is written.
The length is 11.5 in
